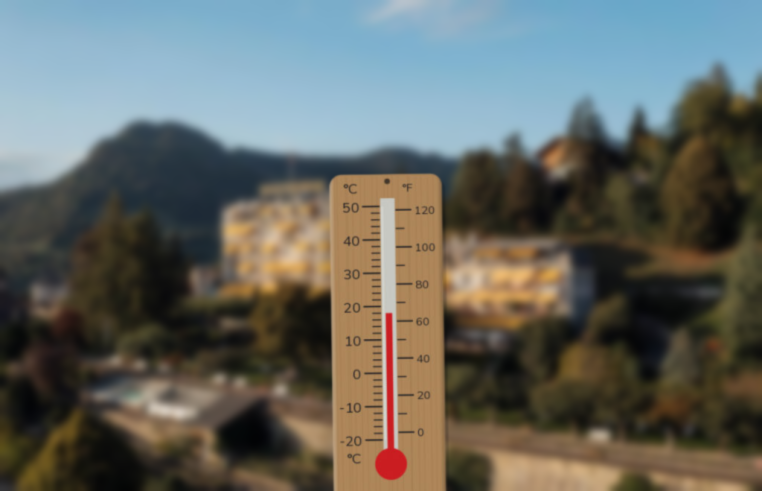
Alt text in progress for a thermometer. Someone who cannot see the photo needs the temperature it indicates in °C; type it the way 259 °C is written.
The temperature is 18 °C
